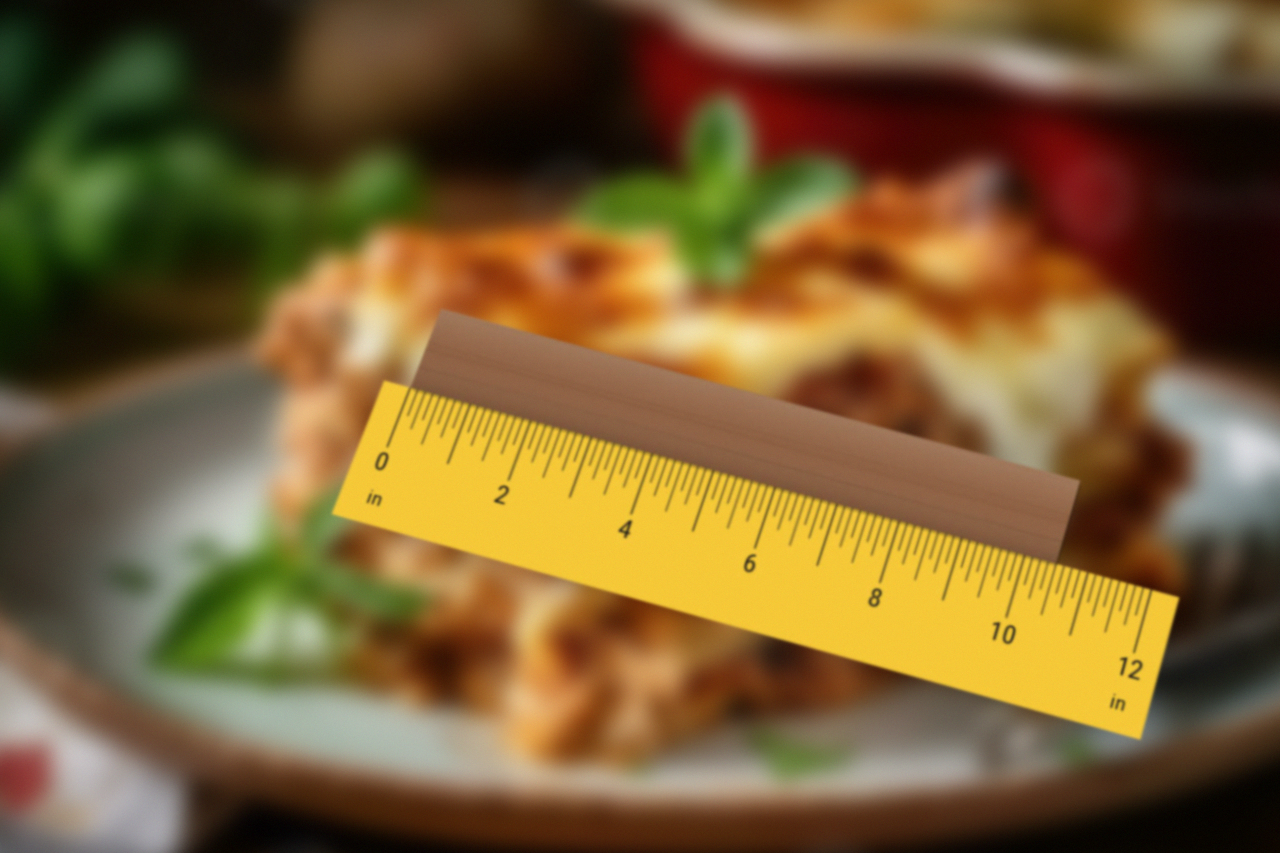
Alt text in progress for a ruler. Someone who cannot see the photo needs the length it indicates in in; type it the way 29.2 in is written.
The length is 10.5 in
